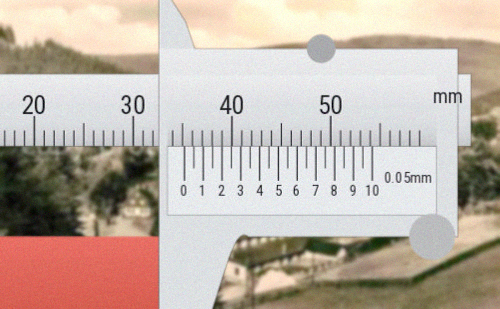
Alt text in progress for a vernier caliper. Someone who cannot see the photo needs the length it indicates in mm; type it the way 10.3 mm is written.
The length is 35.2 mm
